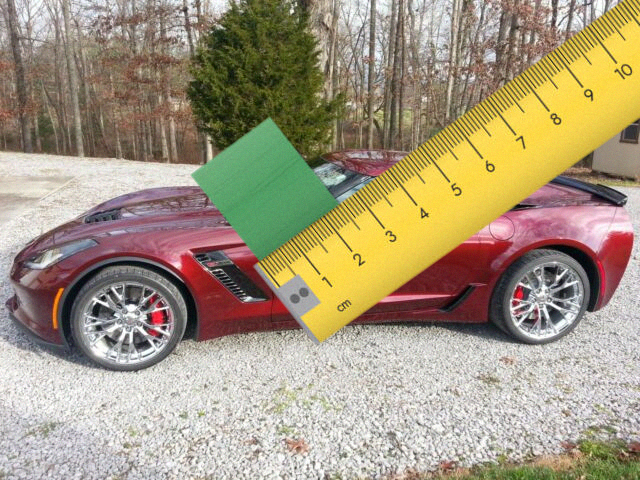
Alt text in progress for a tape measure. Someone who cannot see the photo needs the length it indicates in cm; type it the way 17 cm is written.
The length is 2.5 cm
